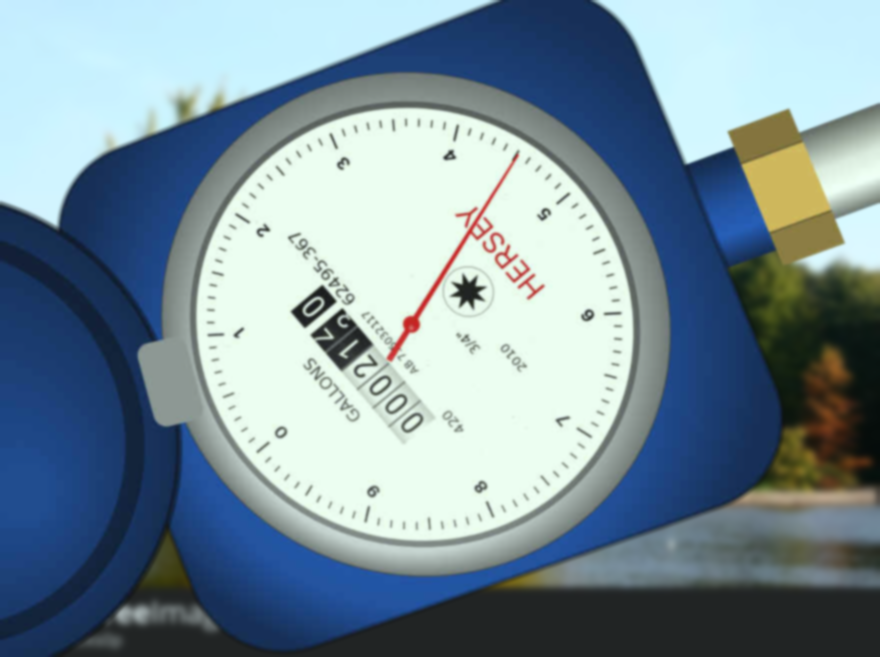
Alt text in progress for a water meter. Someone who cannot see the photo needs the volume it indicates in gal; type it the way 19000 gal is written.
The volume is 2124.5 gal
